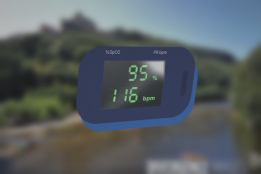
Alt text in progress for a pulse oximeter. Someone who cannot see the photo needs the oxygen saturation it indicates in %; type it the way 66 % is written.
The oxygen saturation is 95 %
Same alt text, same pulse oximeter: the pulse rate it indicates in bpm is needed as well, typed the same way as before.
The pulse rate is 116 bpm
